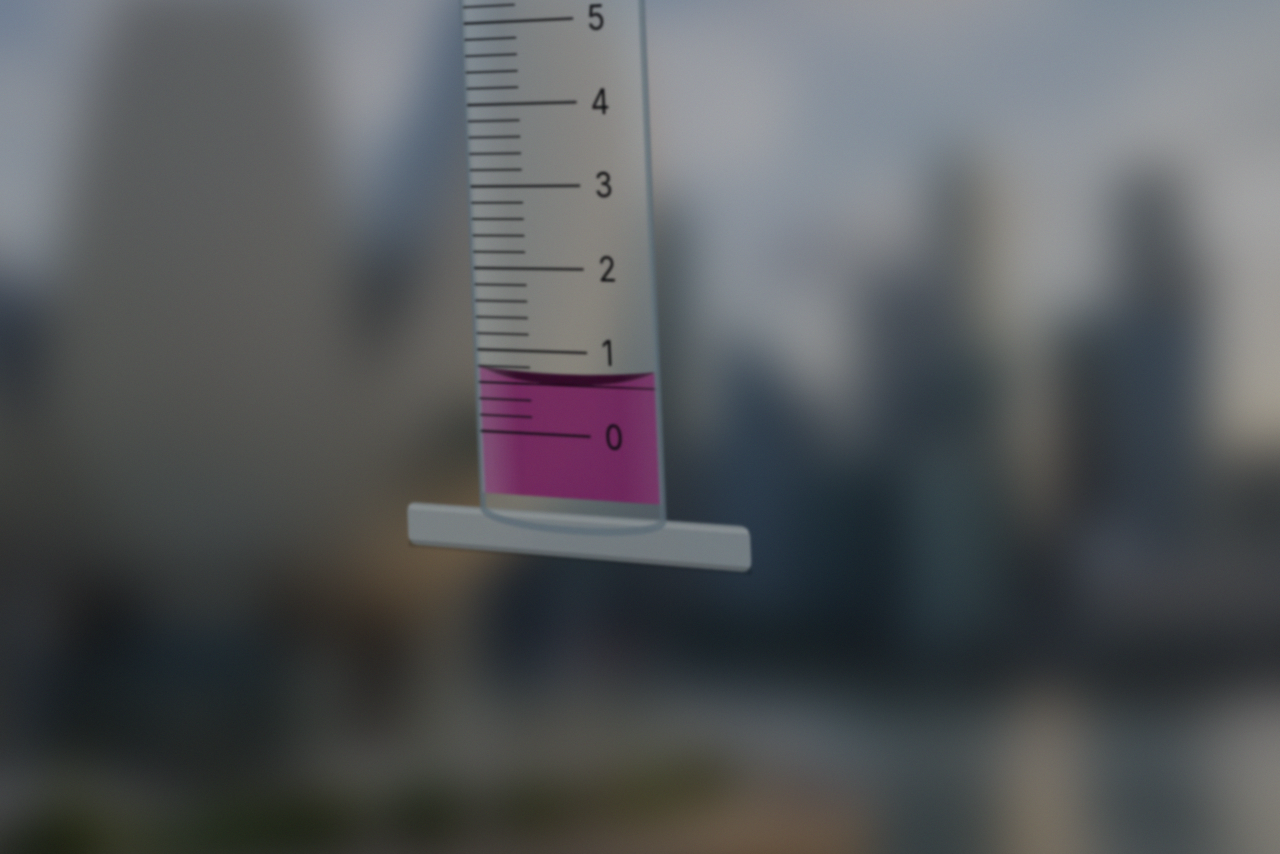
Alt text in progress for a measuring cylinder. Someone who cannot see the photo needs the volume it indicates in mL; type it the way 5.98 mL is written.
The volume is 0.6 mL
